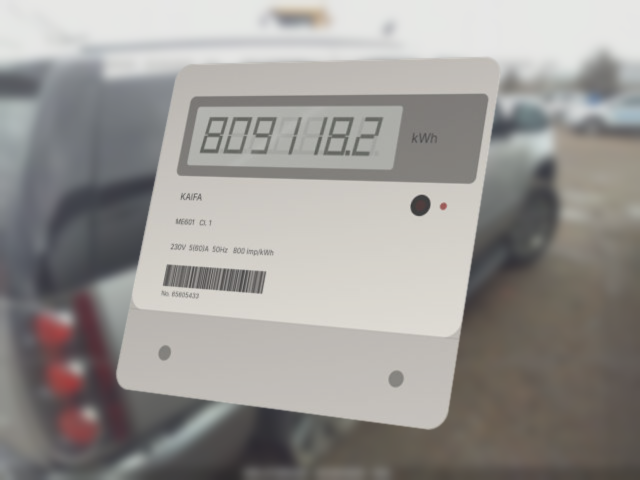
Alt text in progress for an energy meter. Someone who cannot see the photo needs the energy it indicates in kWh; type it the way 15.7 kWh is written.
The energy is 809118.2 kWh
